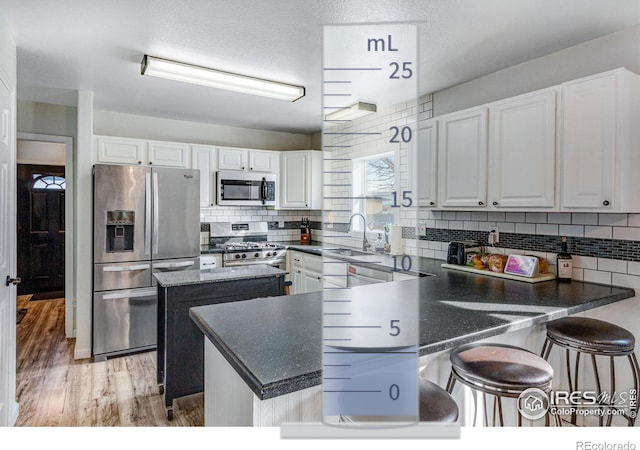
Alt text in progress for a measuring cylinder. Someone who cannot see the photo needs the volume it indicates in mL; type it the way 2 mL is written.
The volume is 3 mL
